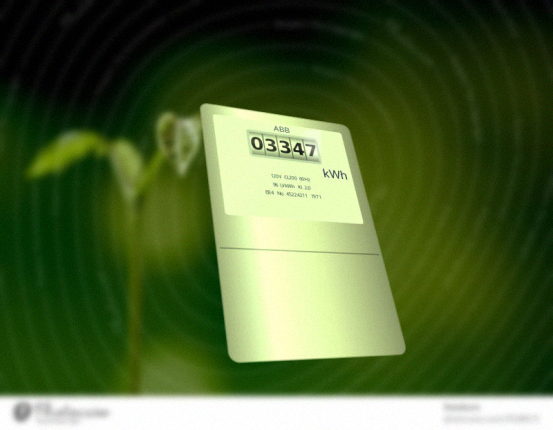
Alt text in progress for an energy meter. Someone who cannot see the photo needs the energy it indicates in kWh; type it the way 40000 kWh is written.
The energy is 3347 kWh
